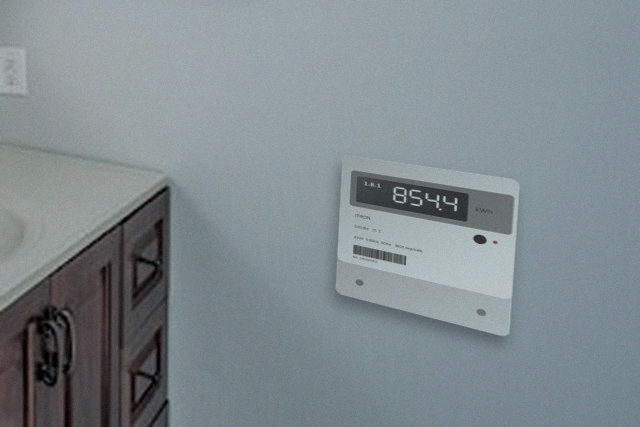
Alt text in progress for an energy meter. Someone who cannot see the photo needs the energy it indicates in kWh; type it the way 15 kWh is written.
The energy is 854.4 kWh
